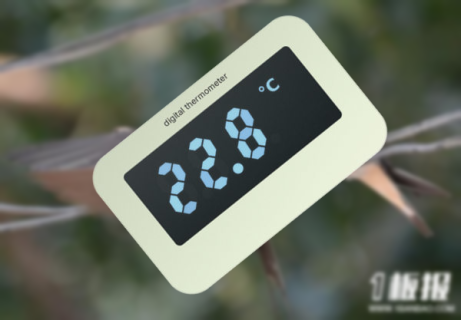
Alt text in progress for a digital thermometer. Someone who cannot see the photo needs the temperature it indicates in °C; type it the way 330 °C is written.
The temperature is 22.8 °C
